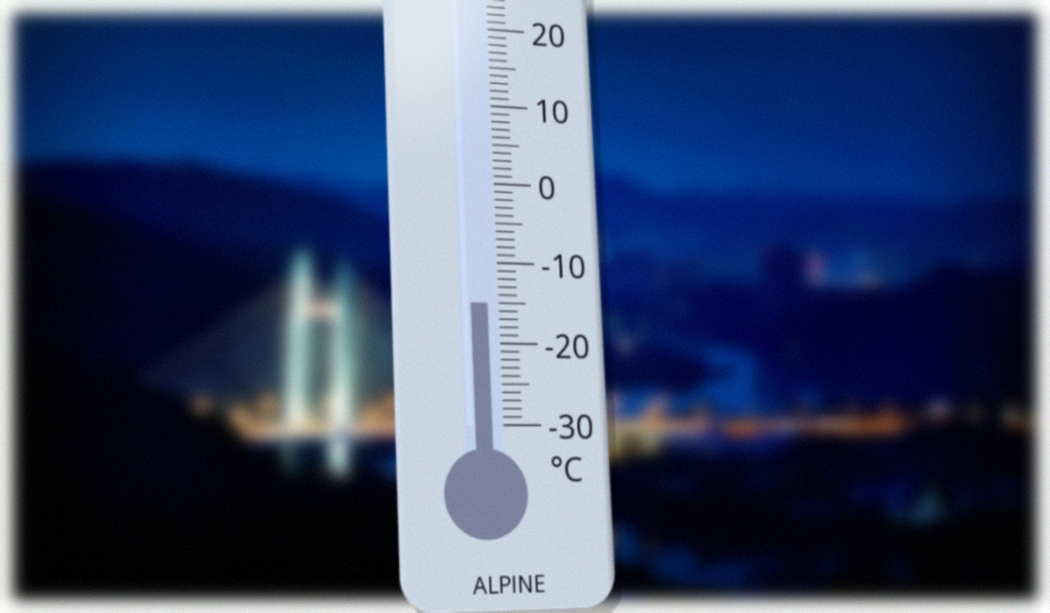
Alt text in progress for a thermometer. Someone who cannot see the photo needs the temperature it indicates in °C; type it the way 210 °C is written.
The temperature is -15 °C
